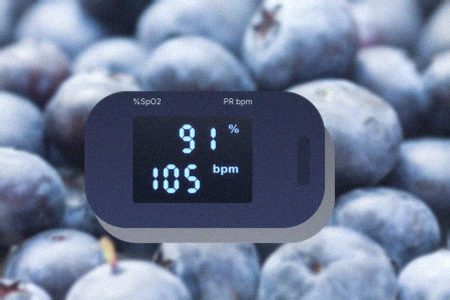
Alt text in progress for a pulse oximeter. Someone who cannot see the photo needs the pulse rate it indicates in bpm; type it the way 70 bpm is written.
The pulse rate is 105 bpm
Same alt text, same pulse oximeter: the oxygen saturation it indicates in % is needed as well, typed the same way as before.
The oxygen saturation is 91 %
